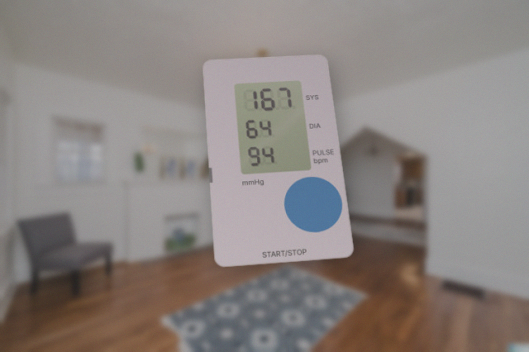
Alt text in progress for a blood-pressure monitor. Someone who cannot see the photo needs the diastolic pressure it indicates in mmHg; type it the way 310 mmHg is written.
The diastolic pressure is 64 mmHg
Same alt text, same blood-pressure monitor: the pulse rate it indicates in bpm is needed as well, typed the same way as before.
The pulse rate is 94 bpm
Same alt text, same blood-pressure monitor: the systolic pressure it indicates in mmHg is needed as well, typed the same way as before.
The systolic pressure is 167 mmHg
